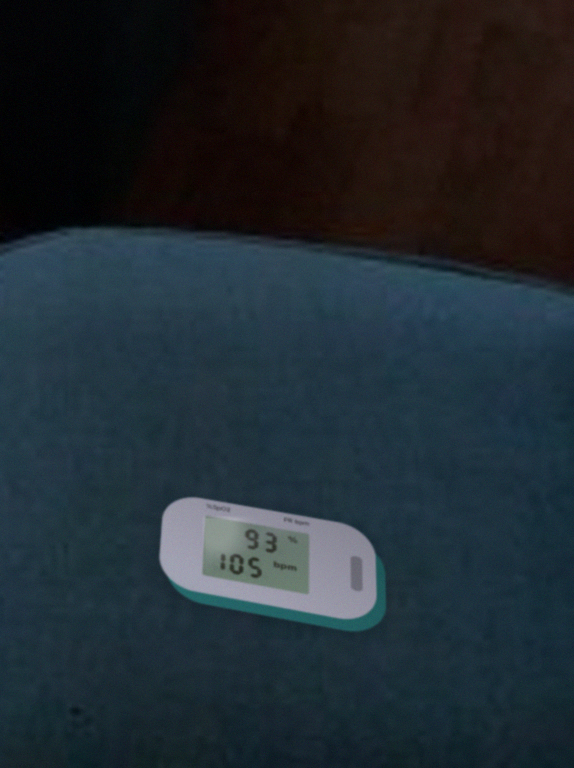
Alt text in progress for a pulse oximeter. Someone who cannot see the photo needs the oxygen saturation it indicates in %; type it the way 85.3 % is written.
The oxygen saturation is 93 %
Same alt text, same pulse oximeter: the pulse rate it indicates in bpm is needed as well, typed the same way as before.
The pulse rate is 105 bpm
